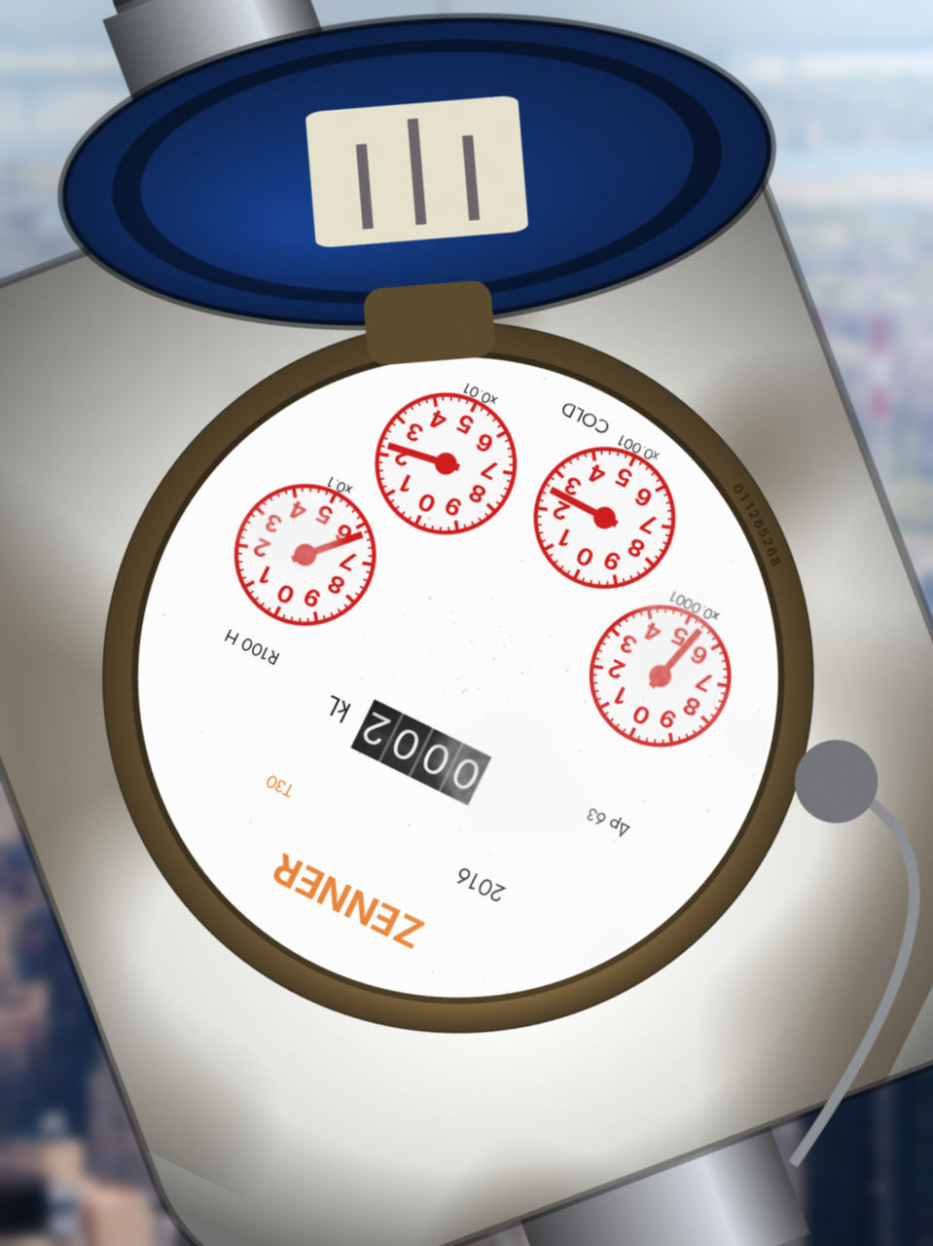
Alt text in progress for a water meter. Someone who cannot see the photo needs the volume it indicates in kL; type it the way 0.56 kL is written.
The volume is 2.6225 kL
